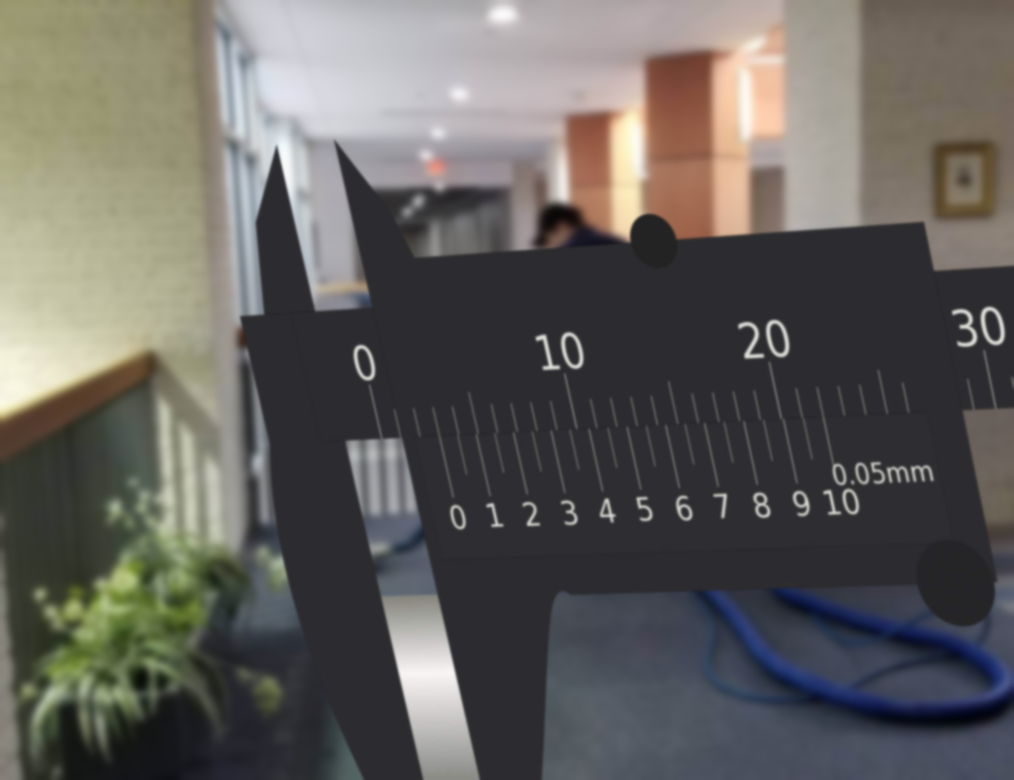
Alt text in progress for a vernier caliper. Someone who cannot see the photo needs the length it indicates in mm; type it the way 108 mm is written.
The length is 3.0 mm
